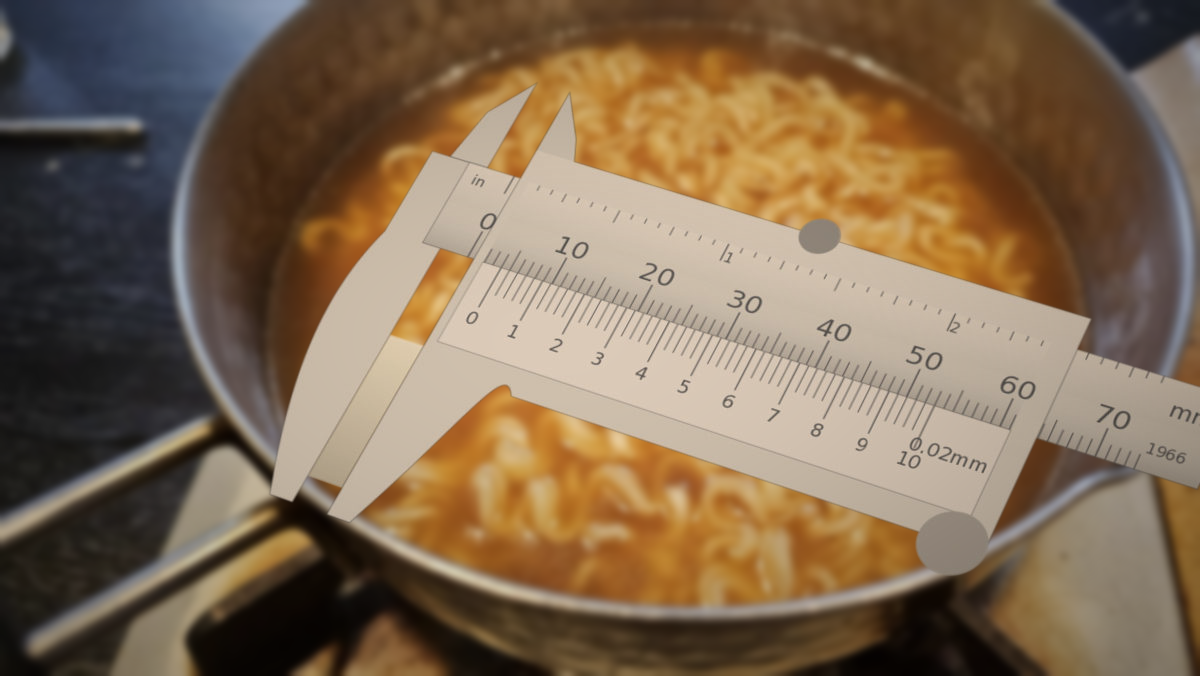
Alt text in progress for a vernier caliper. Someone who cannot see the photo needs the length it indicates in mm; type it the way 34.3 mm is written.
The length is 4.0 mm
